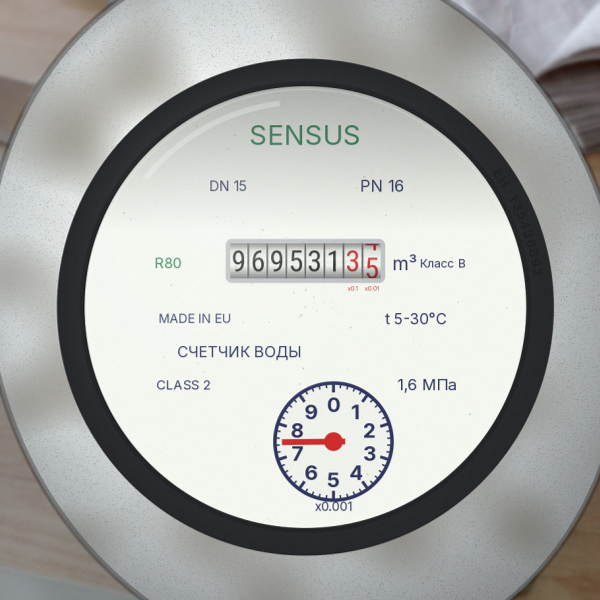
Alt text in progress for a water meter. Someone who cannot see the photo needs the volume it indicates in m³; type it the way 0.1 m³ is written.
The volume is 969531.347 m³
